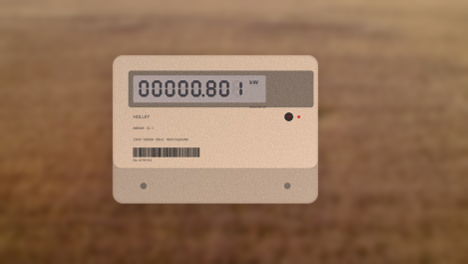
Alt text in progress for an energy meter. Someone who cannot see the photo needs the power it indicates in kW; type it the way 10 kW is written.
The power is 0.801 kW
